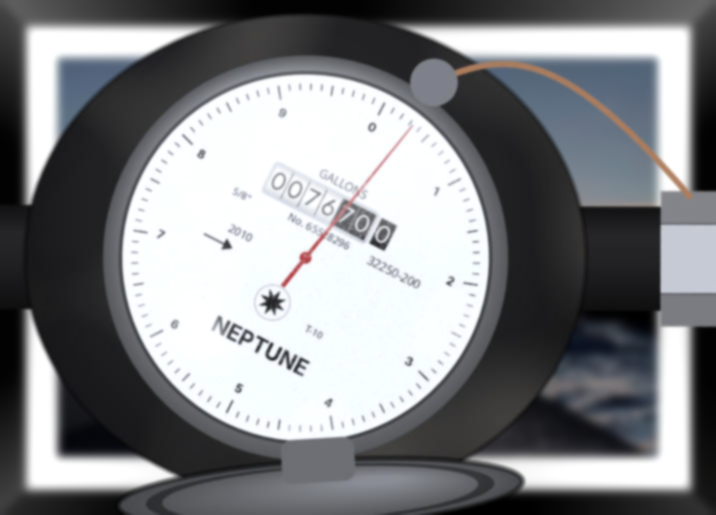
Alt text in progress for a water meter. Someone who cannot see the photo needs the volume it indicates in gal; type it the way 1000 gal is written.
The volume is 76700.3 gal
